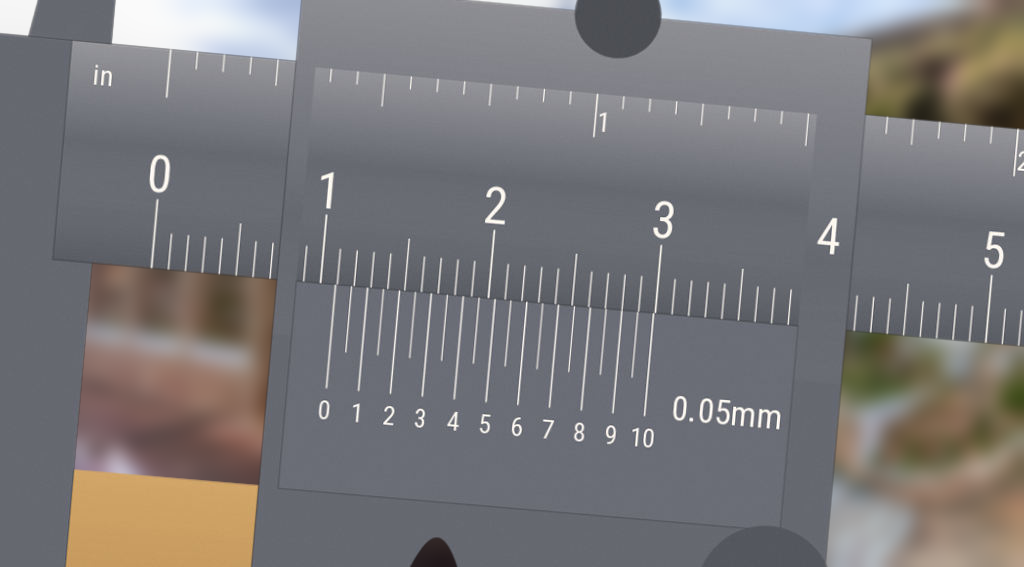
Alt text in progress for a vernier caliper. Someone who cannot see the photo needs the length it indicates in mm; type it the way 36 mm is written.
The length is 10.9 mm
